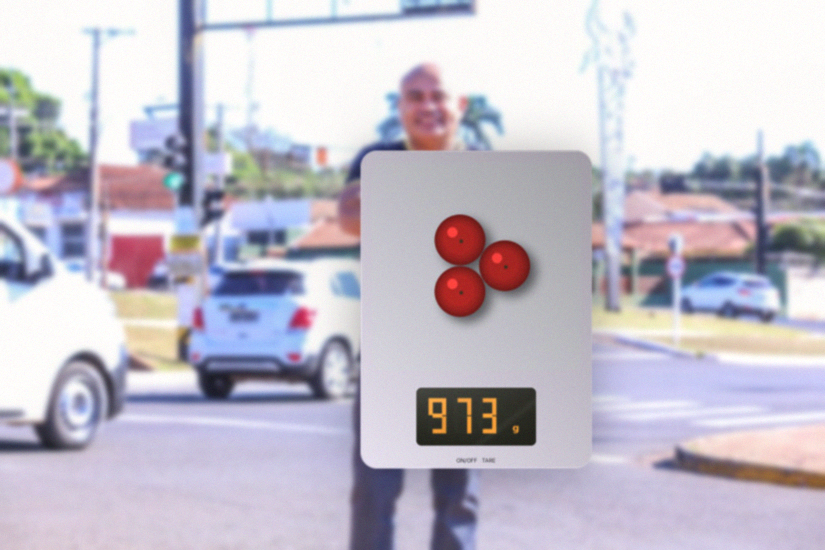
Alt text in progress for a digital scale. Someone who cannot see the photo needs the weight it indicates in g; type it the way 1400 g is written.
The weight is 973 g
